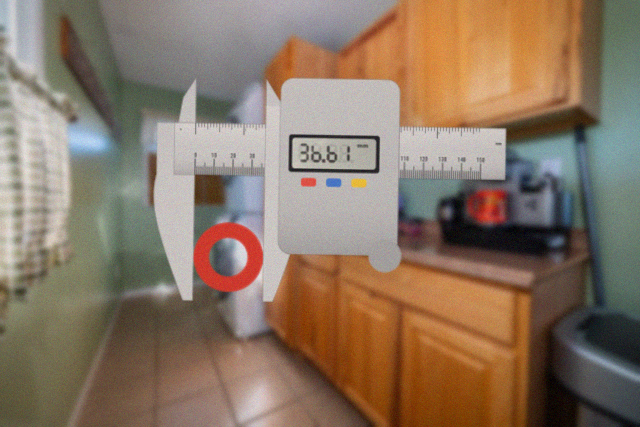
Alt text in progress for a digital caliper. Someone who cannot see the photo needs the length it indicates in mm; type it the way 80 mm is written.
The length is 36.61 mm
